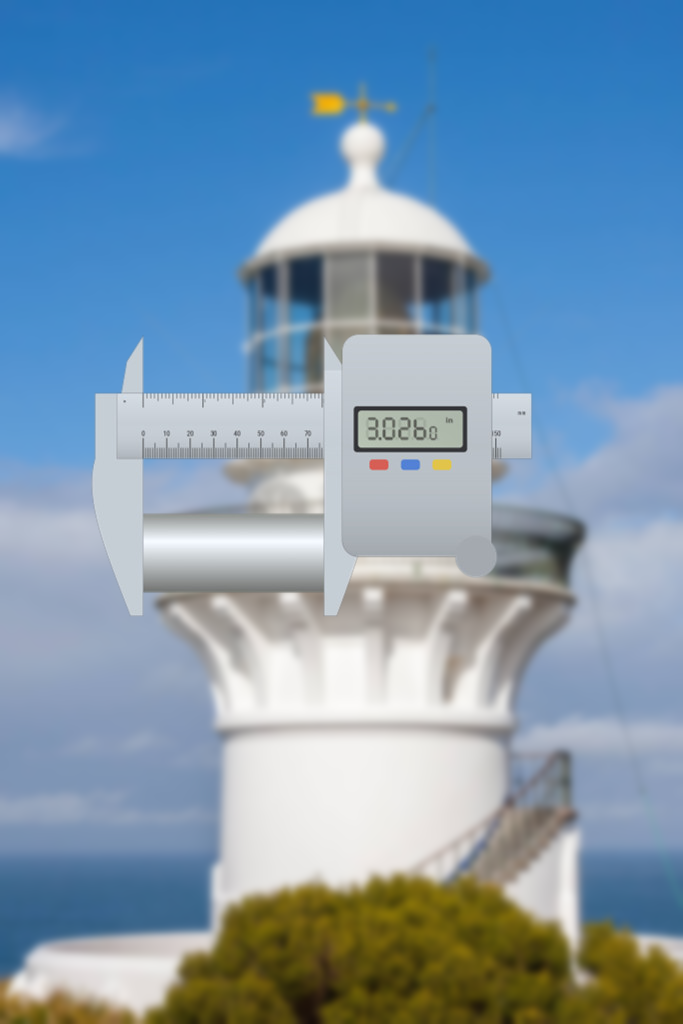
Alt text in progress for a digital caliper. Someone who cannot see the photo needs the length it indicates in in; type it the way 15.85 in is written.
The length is 3.0260 in
